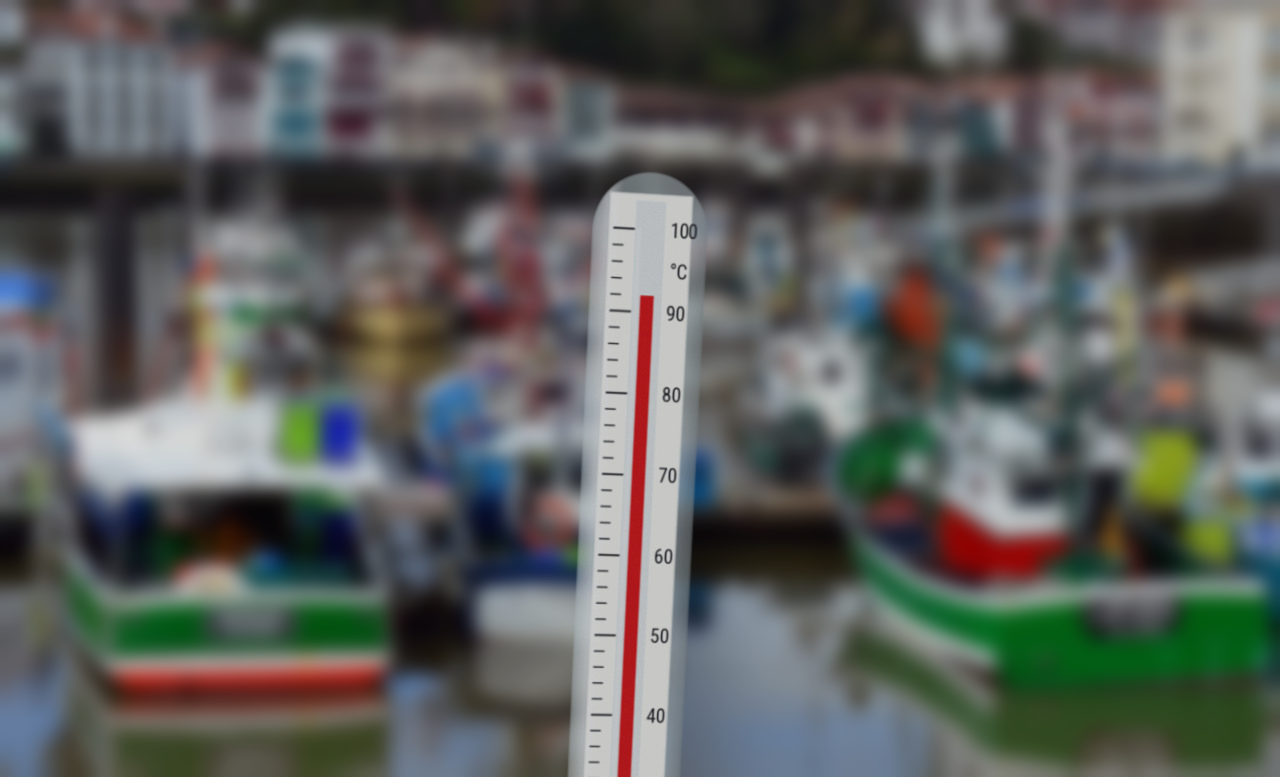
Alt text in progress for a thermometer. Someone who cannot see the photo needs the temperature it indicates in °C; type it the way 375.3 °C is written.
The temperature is 92 °C
